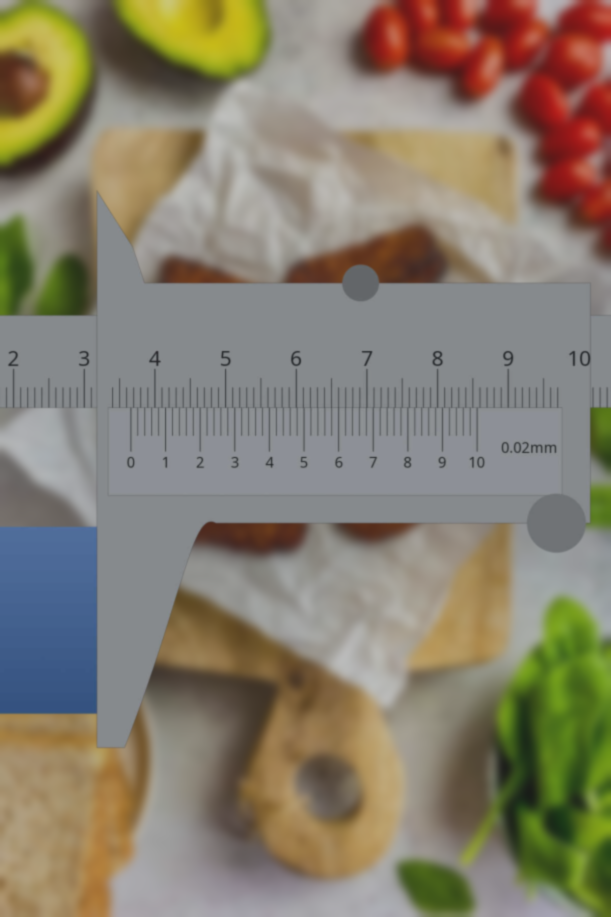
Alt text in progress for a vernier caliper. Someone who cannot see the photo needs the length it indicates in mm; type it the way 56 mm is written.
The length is 36.6 mm
